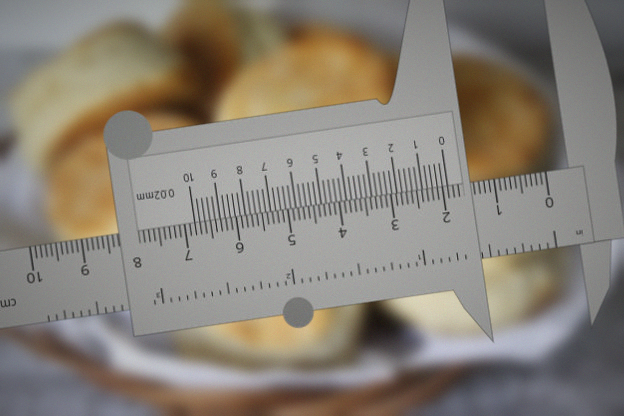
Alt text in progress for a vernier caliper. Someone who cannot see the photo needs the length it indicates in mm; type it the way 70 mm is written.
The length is 19.0 mm
